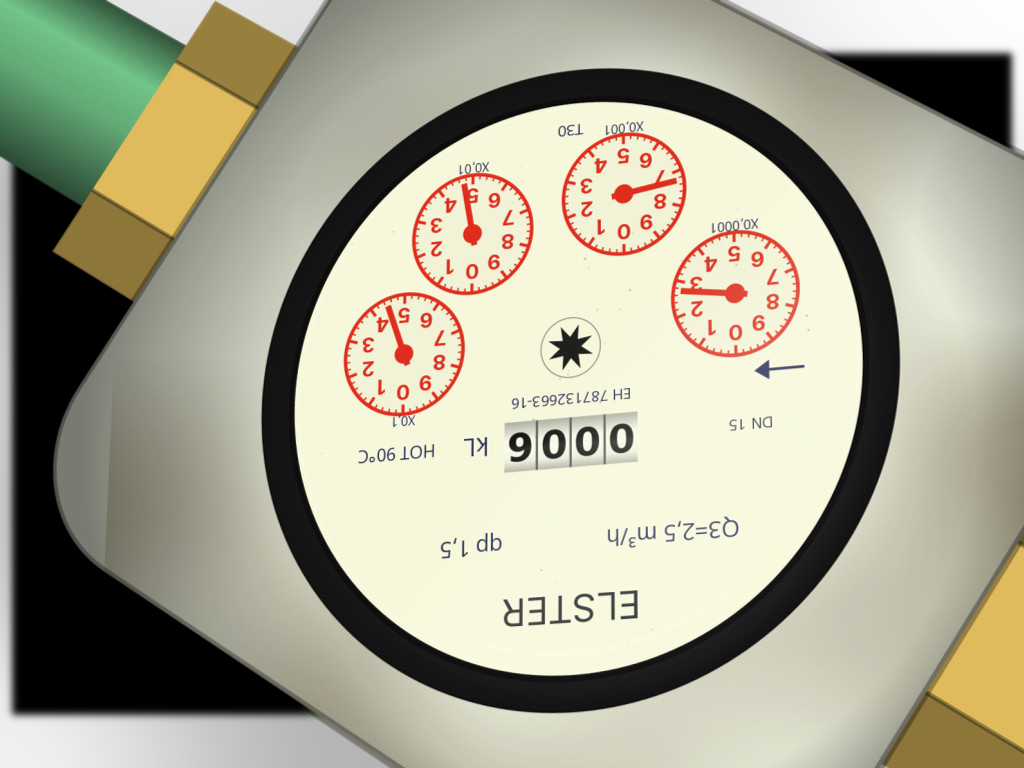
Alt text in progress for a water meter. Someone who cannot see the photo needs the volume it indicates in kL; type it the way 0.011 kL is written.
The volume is 6.4472 kL
